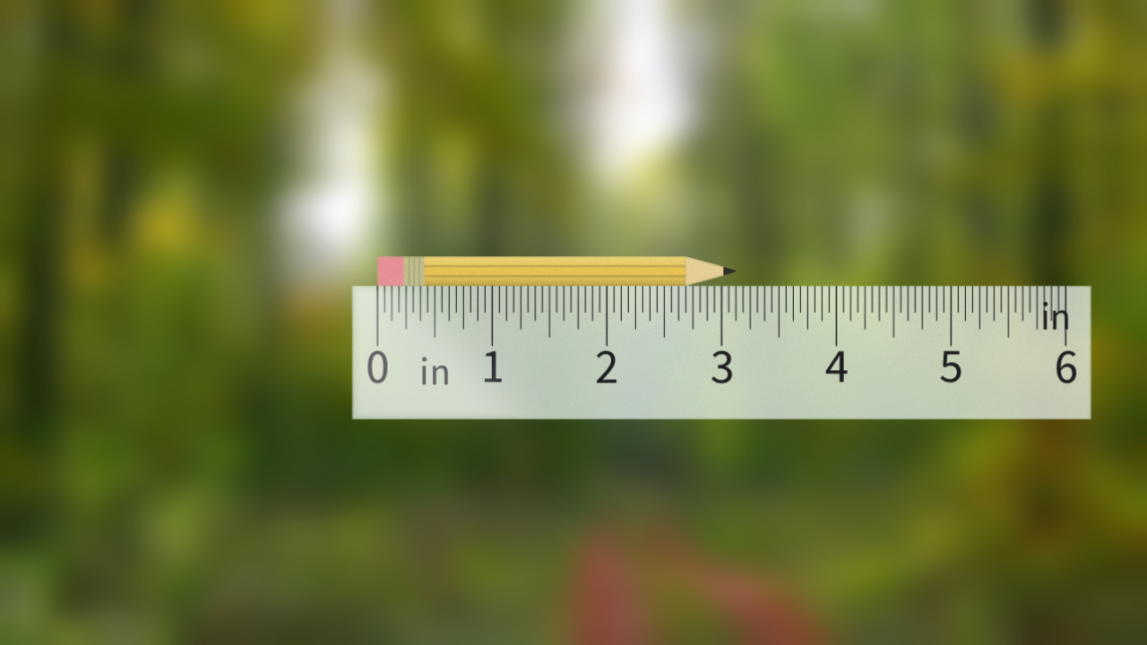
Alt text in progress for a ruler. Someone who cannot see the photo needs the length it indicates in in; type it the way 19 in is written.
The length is 3.125 in
